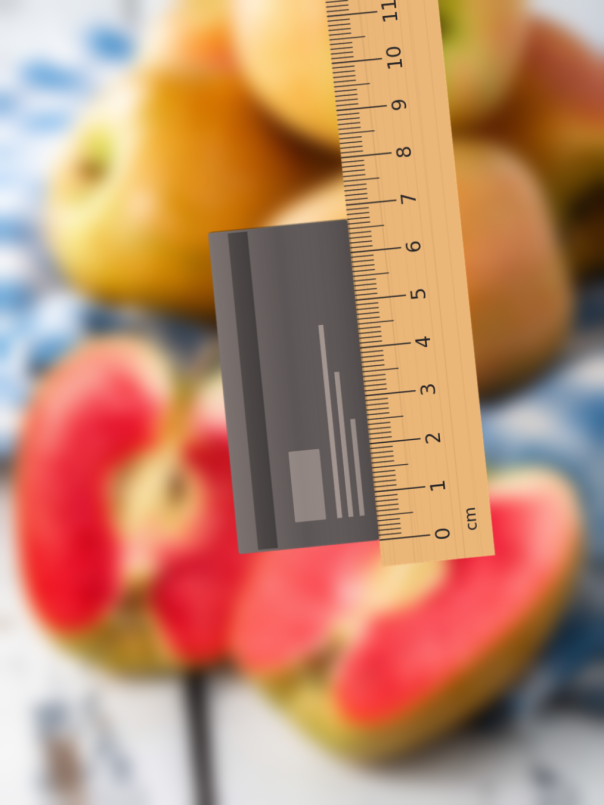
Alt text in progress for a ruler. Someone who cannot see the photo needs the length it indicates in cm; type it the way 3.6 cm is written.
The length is 6.7 cm
